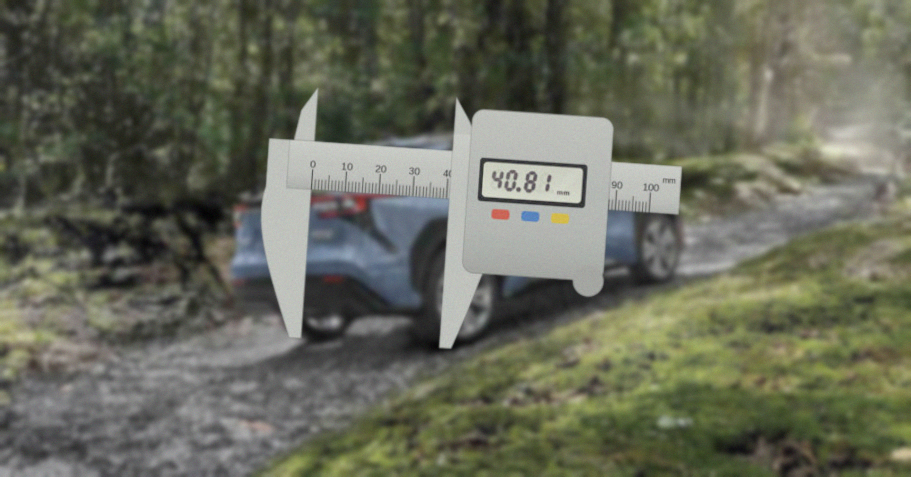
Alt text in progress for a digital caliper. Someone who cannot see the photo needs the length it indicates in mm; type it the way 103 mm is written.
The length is 40.81 mm
